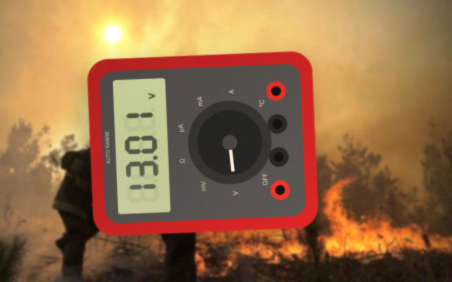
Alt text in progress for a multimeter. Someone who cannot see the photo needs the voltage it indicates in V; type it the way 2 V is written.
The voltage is 13.01 V
